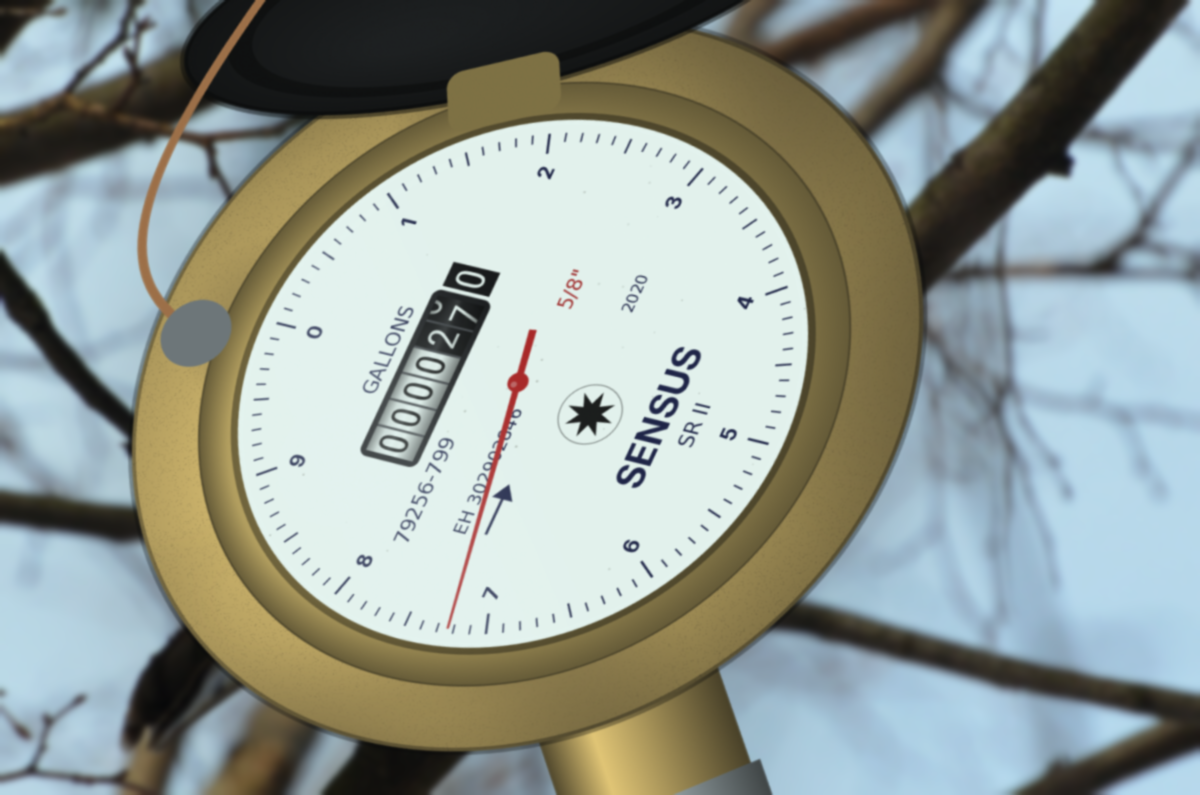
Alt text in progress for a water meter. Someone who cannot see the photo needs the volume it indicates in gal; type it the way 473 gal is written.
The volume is 267.2 gal
